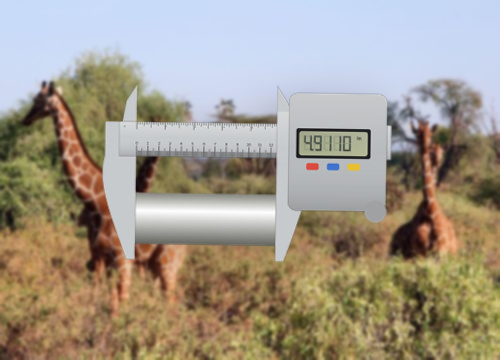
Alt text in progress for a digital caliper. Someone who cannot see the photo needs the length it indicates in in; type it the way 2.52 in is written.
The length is 4.9110 in
